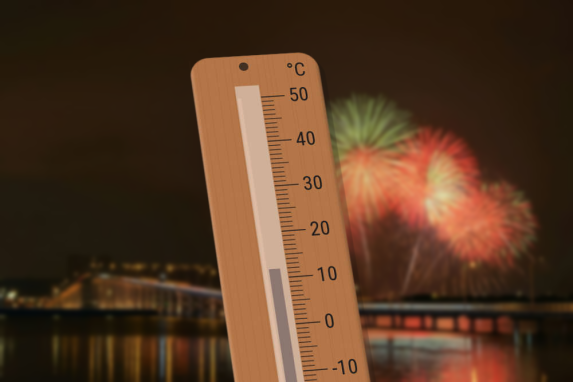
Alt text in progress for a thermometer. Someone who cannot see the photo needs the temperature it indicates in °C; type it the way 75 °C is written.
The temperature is 12 °C
